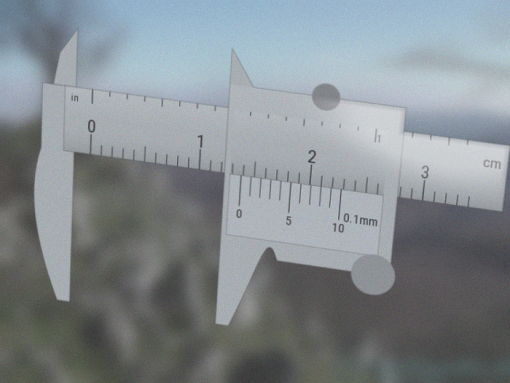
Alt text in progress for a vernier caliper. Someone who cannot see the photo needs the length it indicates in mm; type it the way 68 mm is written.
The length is 13.8 mm
